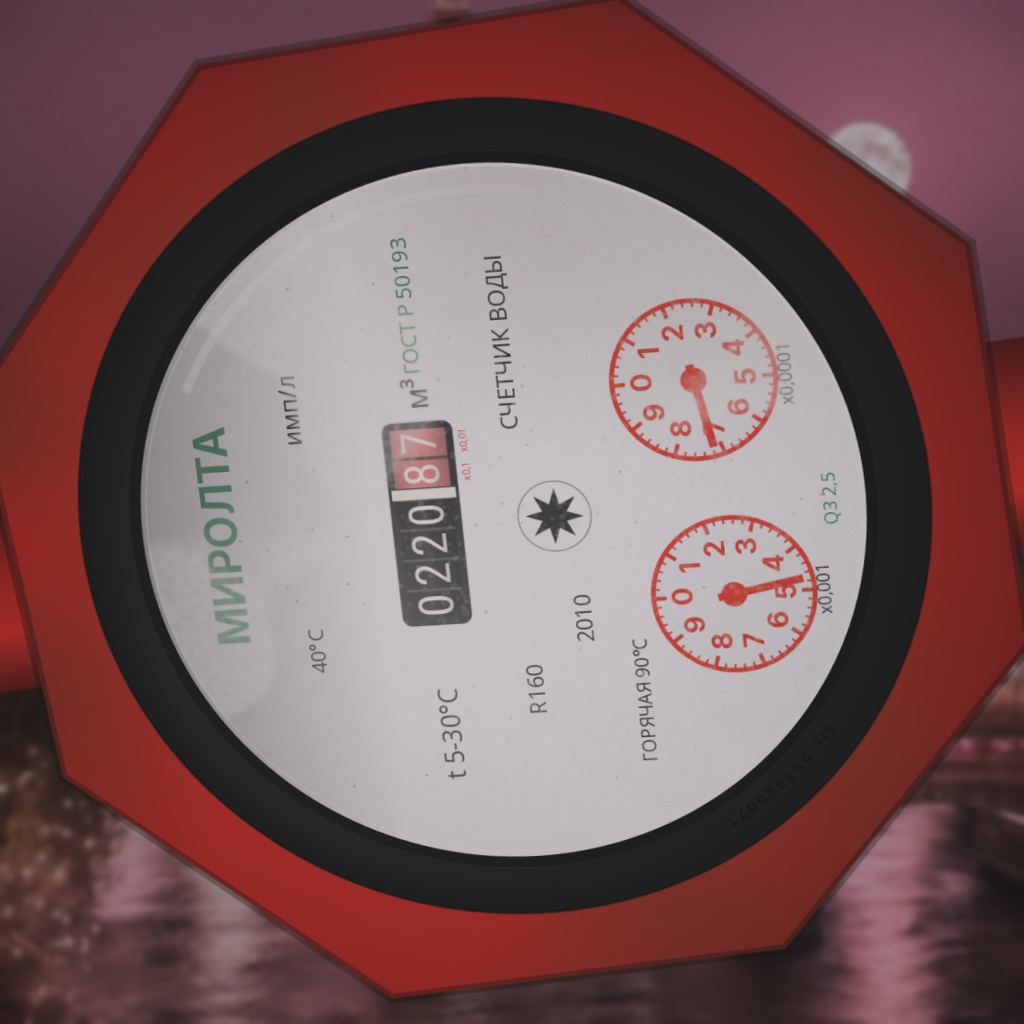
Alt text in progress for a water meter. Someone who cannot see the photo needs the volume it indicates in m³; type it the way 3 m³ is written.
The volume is 220.8747 m³
